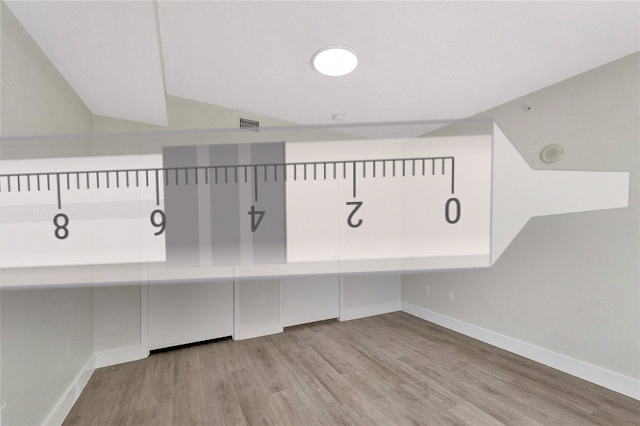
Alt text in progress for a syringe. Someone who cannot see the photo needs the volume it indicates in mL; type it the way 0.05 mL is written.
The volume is 3.4 mL
